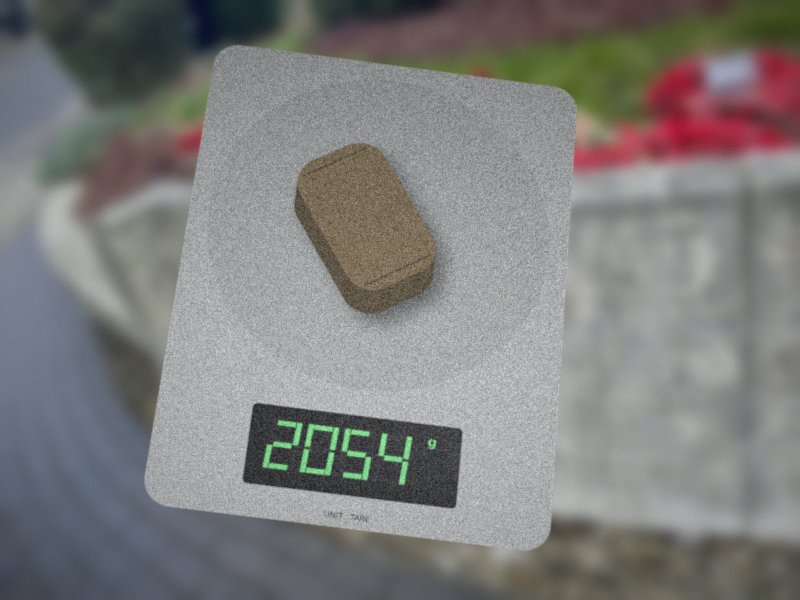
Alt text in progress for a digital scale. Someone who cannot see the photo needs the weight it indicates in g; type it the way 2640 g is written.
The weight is 2054 g
